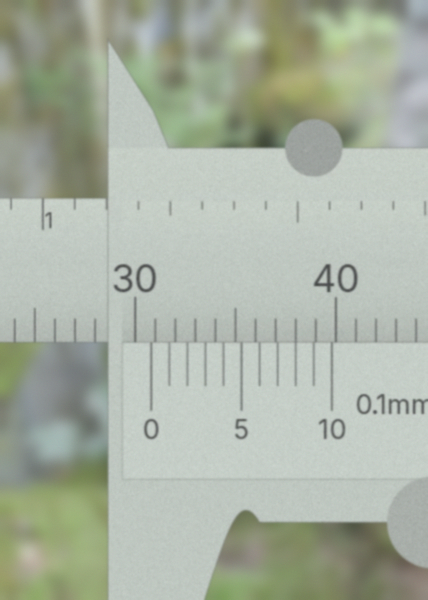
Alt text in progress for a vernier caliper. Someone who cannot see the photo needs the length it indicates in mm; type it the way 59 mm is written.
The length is 30.8 mm
